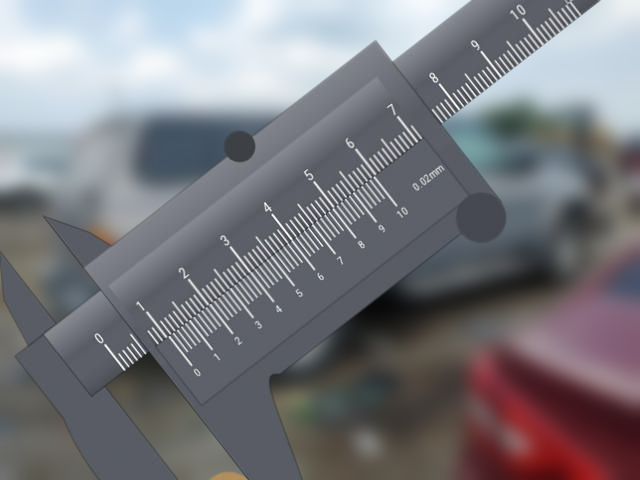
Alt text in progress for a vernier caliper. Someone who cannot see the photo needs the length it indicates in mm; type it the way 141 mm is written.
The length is 10.5 mm
